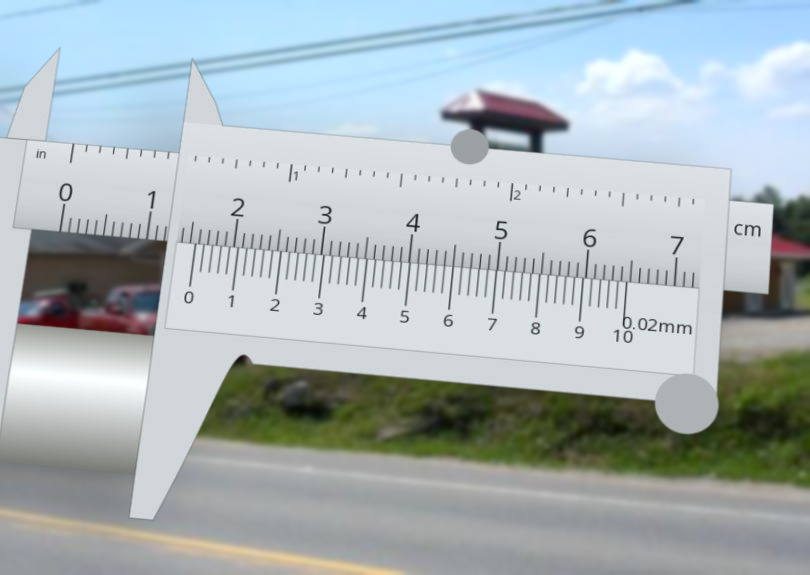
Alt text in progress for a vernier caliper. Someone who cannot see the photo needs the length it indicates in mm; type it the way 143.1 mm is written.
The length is 15.6 mm
